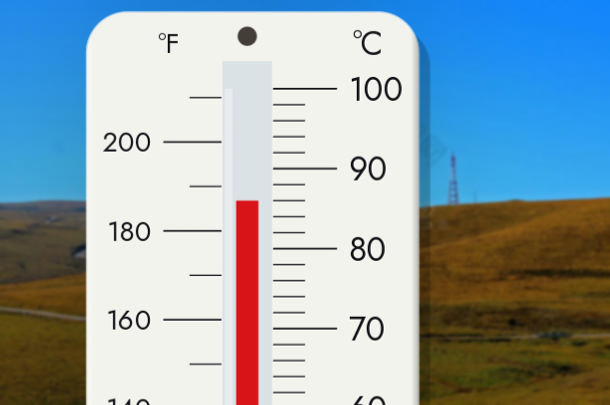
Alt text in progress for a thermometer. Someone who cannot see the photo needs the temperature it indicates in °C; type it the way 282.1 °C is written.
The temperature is 86 °C
